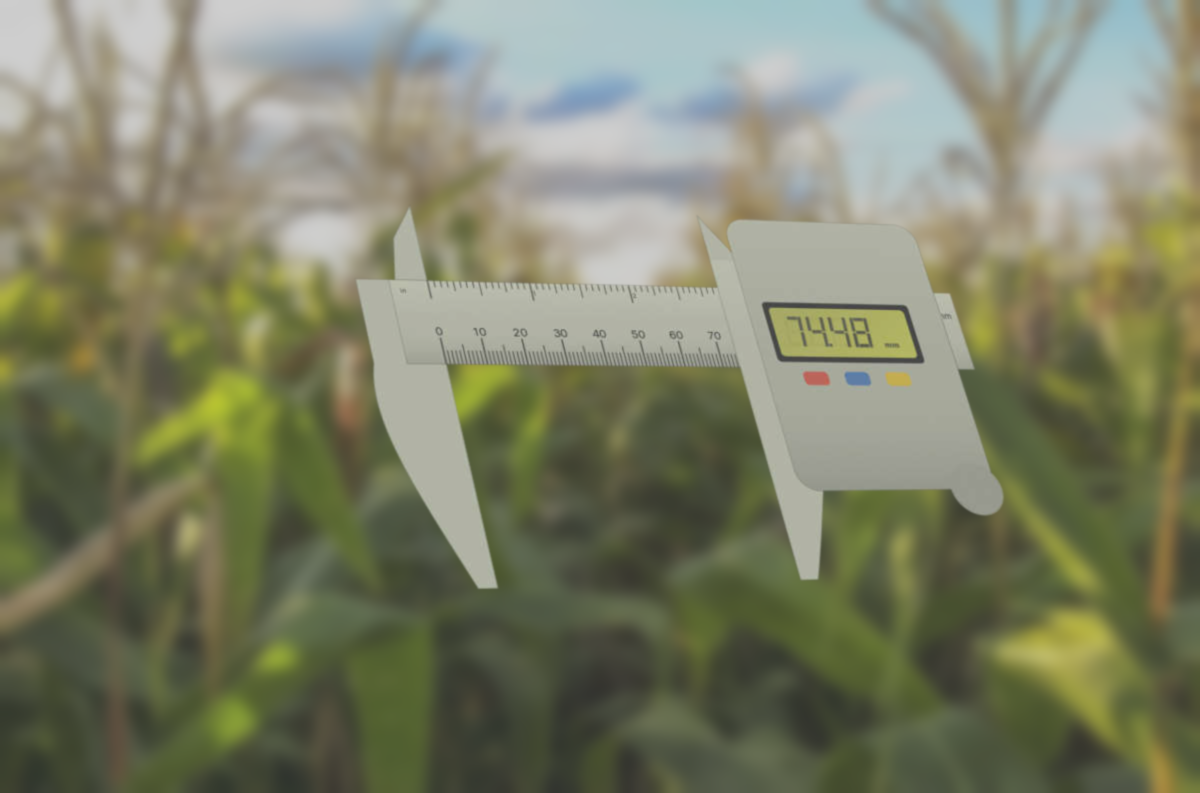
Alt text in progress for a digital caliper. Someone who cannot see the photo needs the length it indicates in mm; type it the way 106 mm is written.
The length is 74.48 mm
